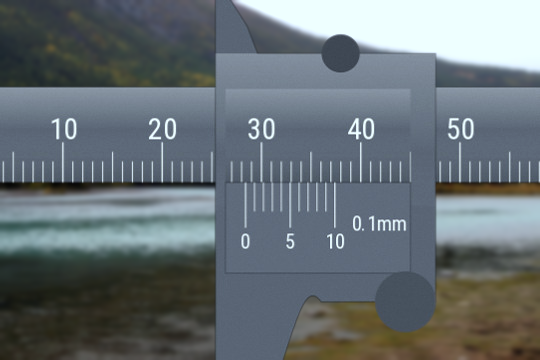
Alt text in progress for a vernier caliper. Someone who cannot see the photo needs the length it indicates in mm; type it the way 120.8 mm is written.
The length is 28.4 mm
